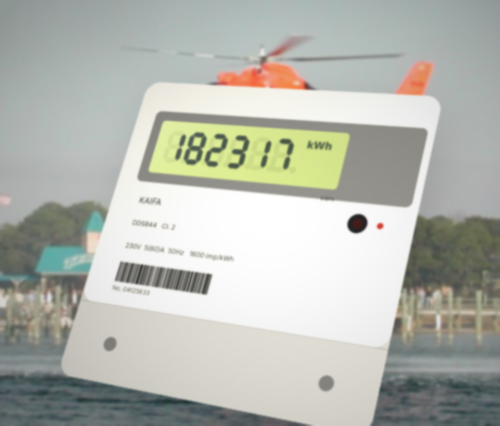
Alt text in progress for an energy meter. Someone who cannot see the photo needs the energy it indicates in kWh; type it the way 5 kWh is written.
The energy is 182317 kWh
